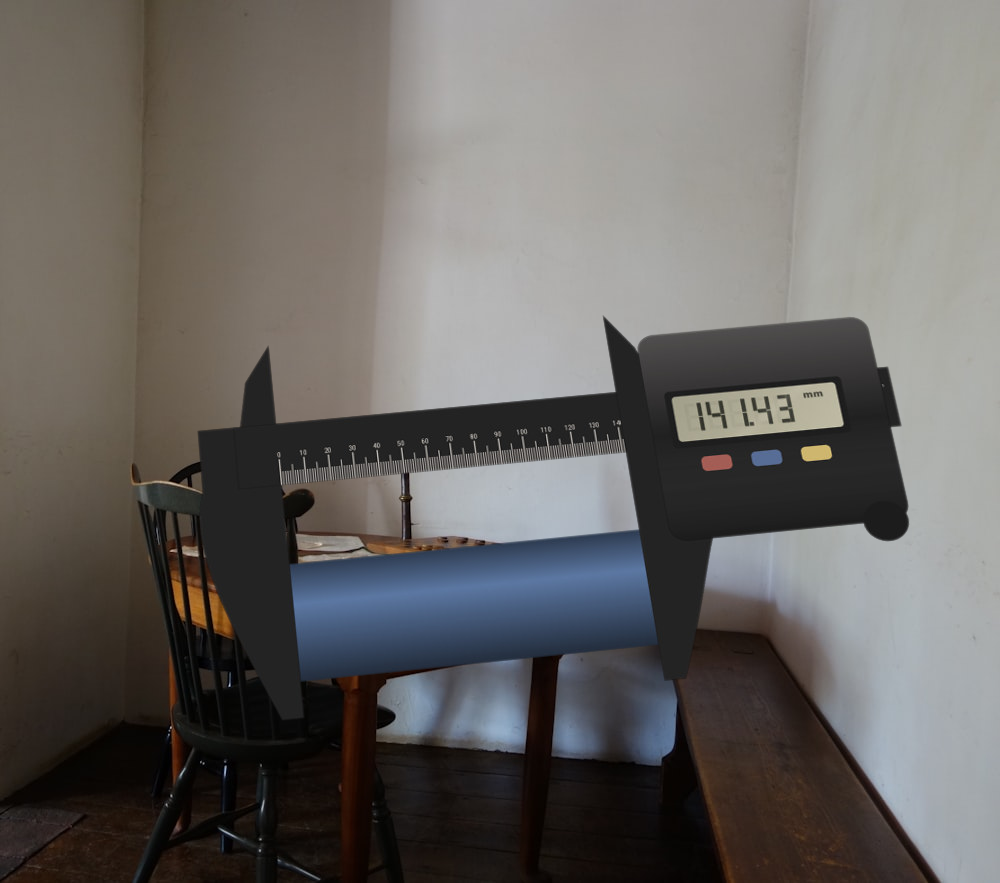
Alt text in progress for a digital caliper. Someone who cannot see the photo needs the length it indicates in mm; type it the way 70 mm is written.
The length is 141.43 mm
